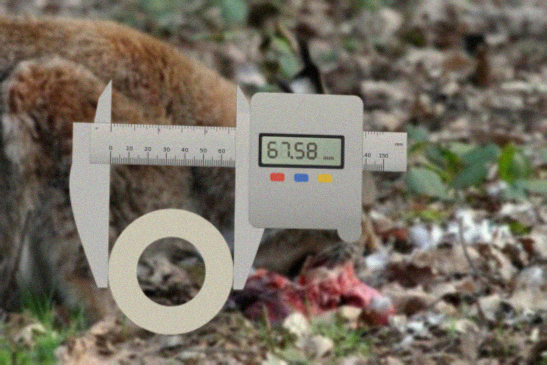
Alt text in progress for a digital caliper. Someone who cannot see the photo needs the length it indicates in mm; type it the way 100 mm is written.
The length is 67.58 mm
